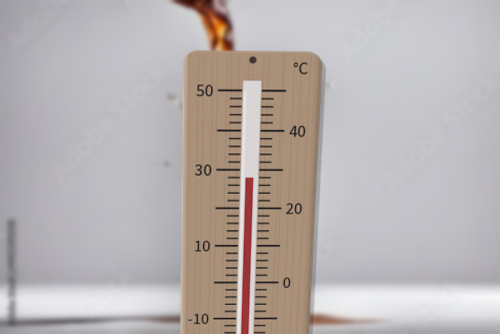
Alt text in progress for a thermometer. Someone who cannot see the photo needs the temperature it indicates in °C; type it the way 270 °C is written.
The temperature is 28 °C
